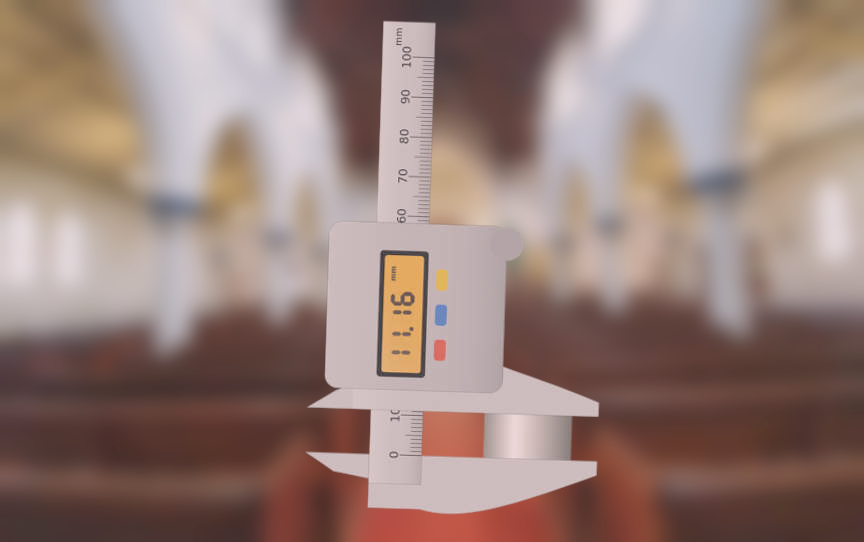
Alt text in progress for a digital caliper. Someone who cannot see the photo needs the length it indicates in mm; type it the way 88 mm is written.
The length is 11.16 mm
